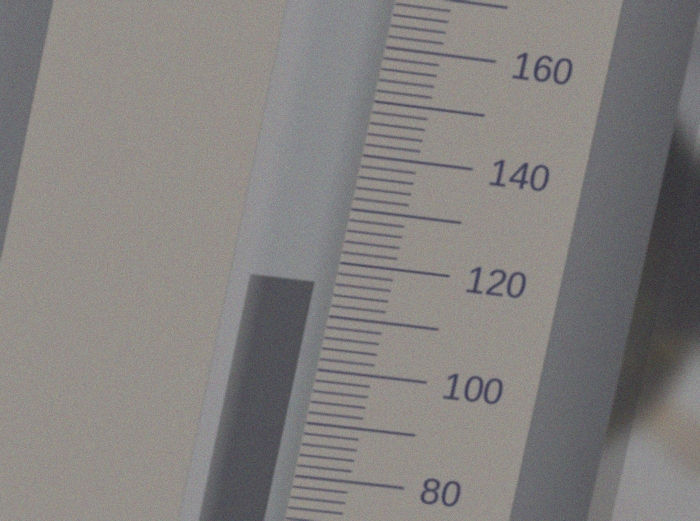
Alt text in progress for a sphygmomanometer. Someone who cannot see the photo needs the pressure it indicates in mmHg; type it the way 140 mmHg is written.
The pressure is 116 mmHg
